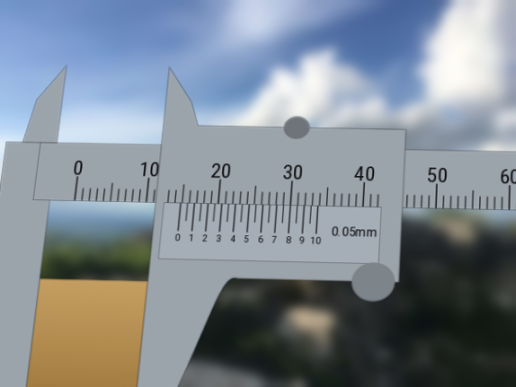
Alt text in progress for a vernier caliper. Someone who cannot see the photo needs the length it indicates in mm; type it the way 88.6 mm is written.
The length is 14.8 mm
